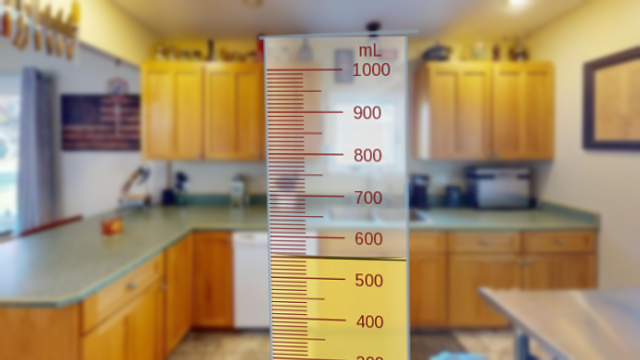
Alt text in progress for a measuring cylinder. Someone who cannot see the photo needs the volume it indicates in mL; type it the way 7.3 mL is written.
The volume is 550 mL
